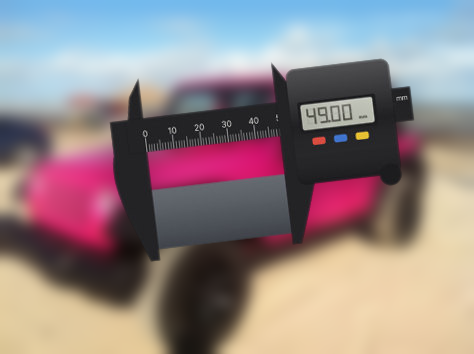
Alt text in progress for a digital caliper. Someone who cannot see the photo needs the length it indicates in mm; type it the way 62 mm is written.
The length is 49.00 mm
